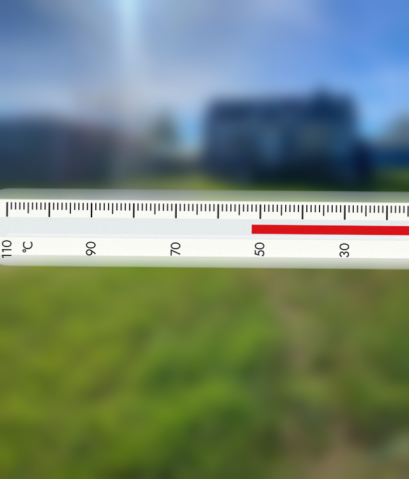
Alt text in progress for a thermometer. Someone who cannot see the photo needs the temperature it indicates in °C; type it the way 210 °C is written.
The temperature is 52 °C
